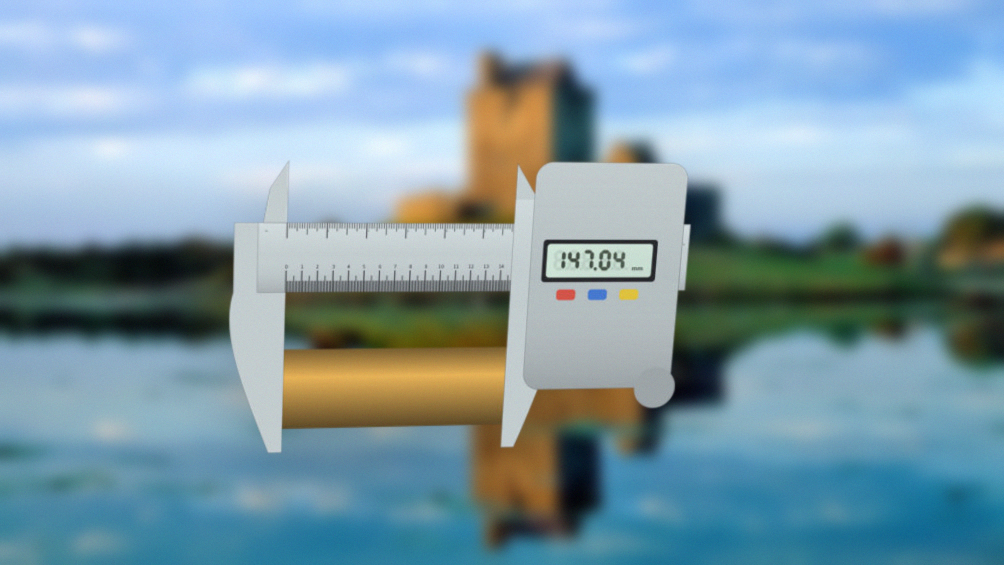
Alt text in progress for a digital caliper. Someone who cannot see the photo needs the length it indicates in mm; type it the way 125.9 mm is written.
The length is 147.04 mm
